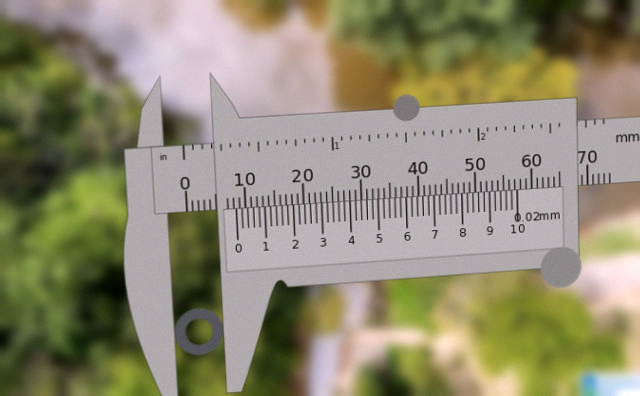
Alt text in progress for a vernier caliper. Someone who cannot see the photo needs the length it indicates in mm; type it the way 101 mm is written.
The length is 8.4 mm
